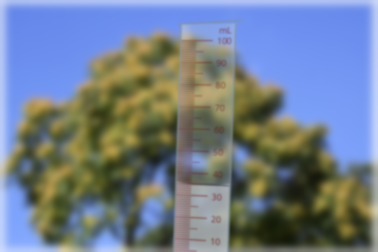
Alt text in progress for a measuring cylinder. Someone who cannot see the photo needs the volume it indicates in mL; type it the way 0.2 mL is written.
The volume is 35 mL
